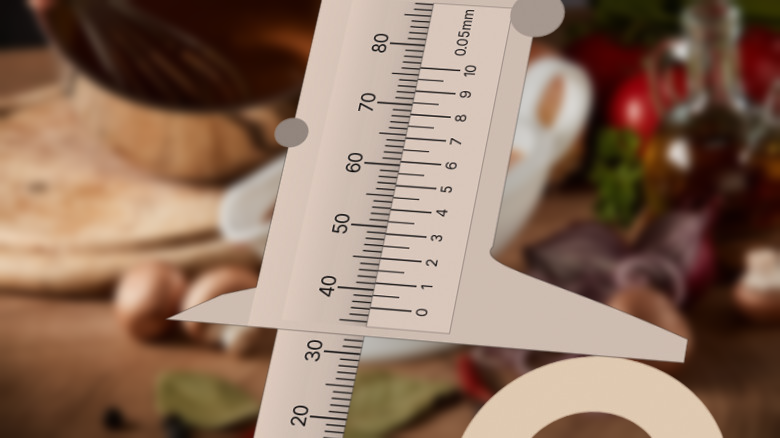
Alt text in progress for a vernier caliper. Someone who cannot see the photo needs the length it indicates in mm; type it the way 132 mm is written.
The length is 37.2 mm
